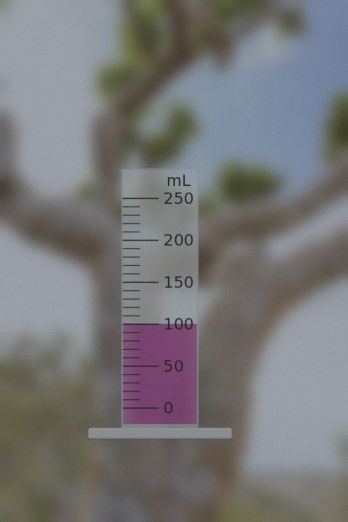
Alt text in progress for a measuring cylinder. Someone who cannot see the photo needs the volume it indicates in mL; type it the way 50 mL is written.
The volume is 100 mL
